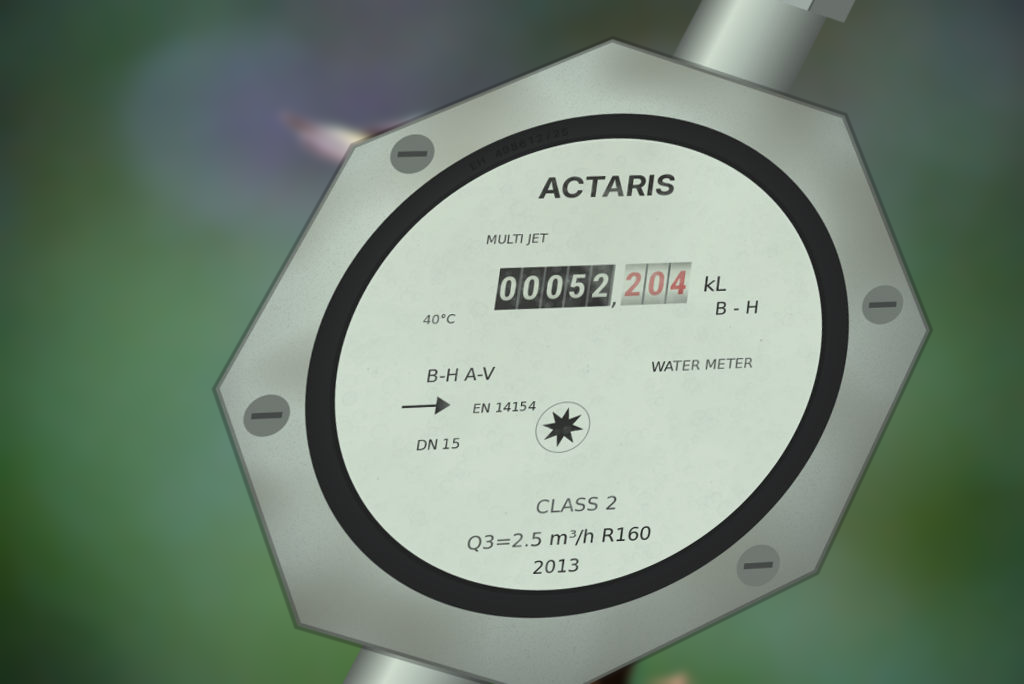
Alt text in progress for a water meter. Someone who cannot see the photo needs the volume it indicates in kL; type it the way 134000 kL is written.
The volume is 52.204 kL
